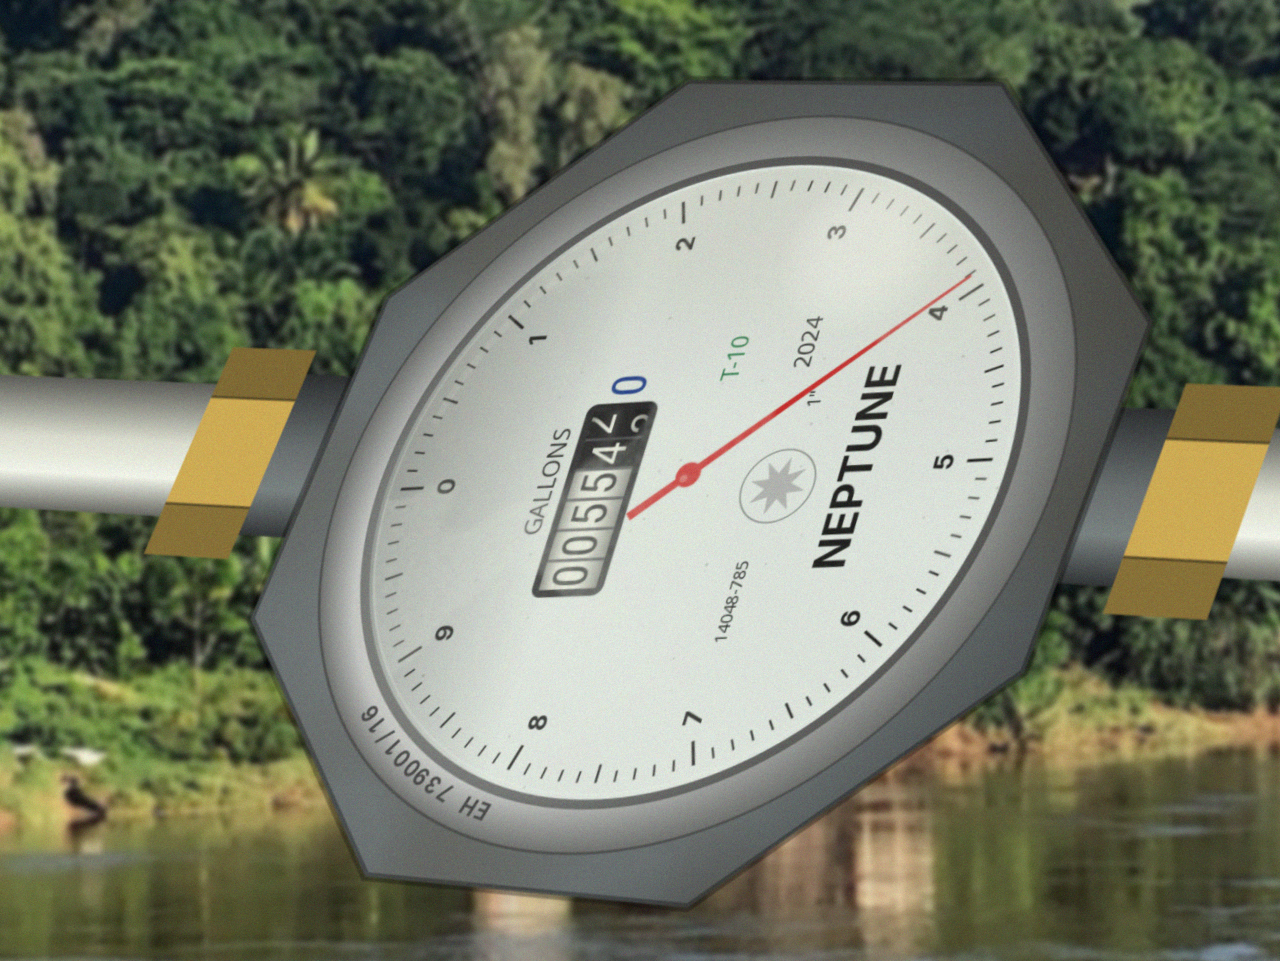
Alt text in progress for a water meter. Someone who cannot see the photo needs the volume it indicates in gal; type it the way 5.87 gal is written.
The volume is 55423.9 gal
